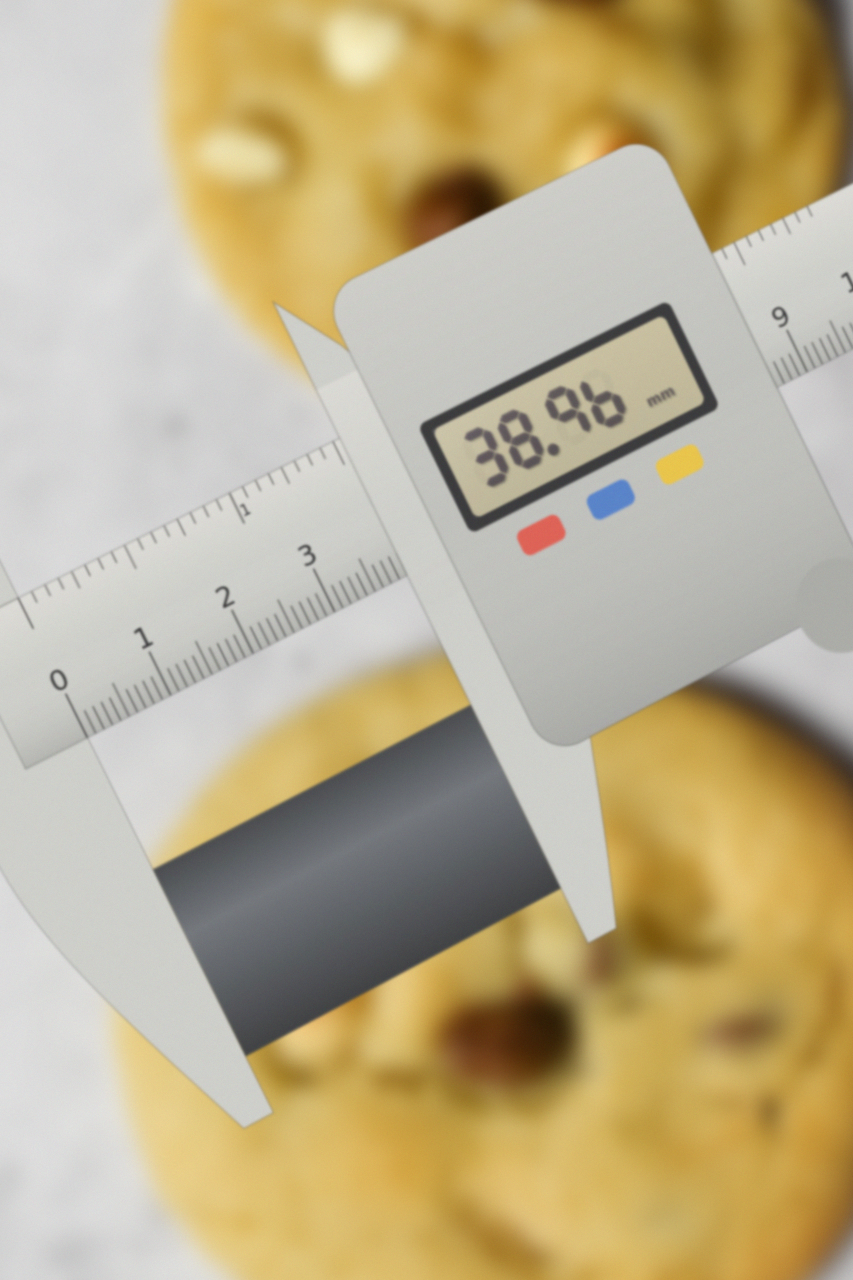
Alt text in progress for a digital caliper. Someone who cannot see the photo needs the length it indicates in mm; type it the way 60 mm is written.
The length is 38.96 mm
